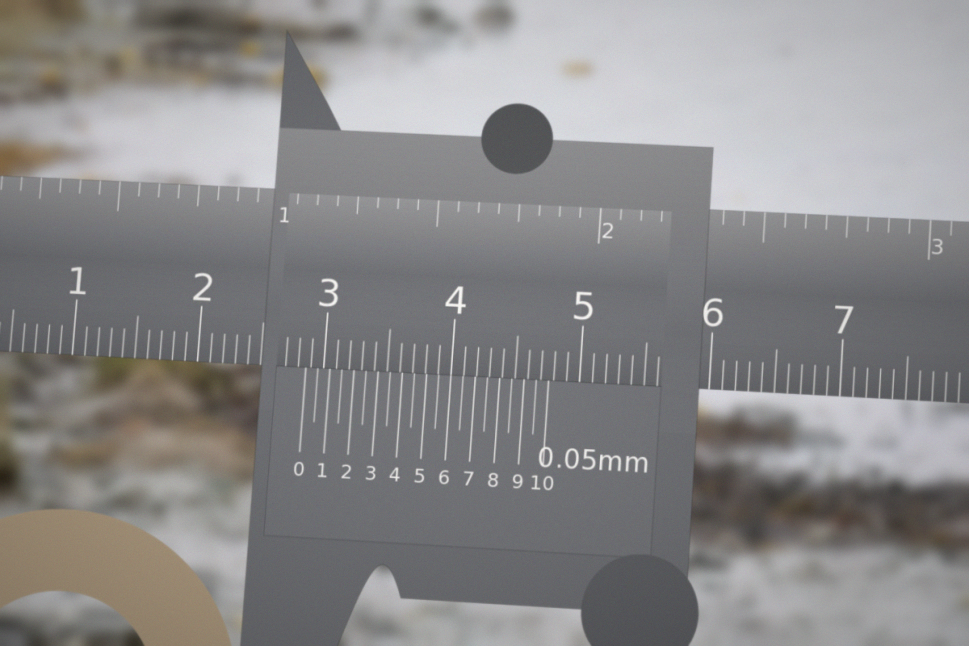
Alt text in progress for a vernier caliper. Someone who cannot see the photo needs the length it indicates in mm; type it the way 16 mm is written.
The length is 28.6 mm
